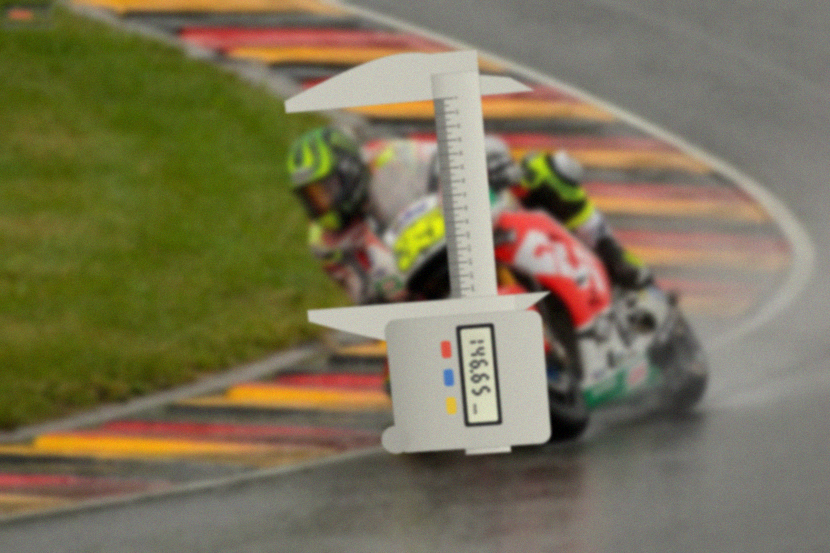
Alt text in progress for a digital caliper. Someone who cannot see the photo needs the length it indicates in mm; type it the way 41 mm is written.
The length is 146.65 mm
